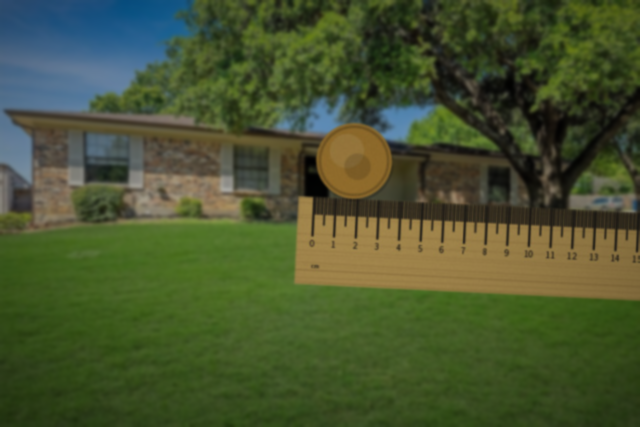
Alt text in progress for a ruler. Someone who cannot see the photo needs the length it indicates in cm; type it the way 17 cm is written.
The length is 3.5 cm
